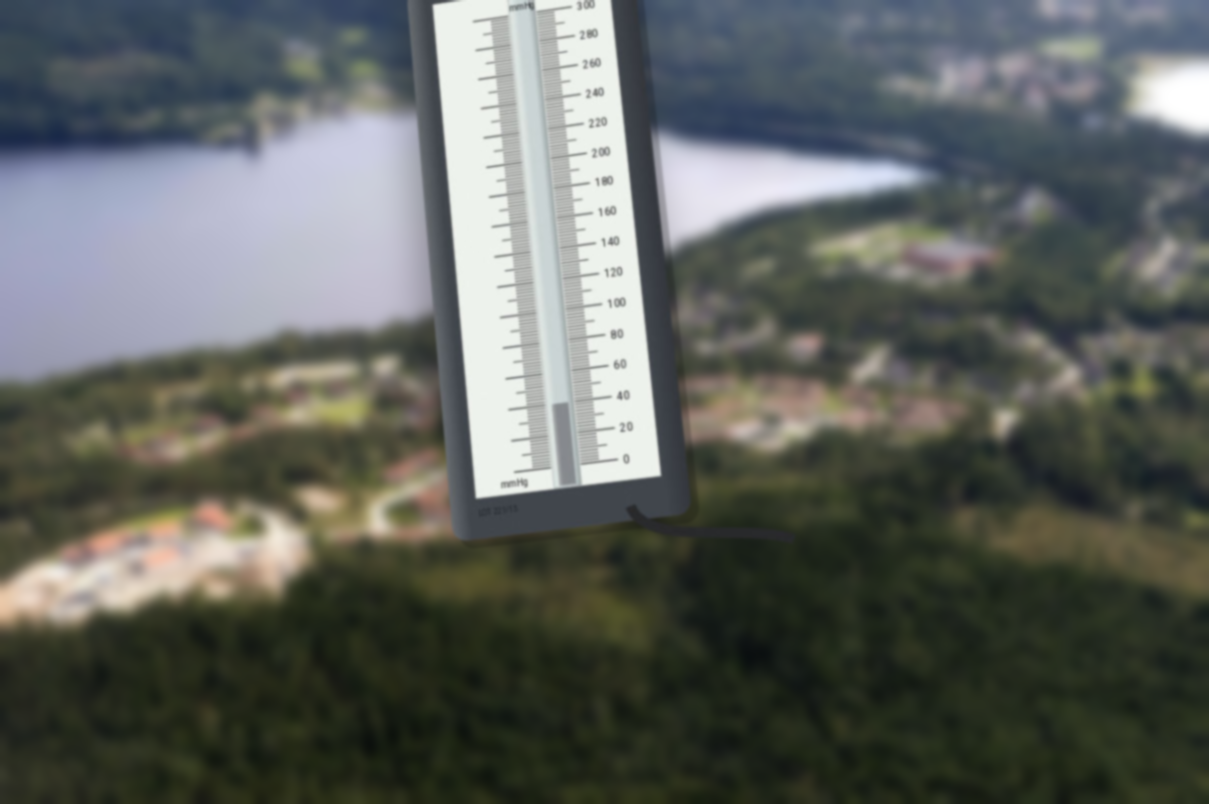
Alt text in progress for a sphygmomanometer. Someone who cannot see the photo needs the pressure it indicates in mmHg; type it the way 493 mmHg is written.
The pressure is 40 mmHg
